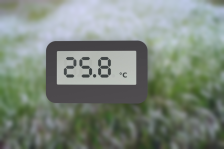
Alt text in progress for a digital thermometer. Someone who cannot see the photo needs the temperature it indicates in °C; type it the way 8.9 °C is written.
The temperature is 25.8 °C
